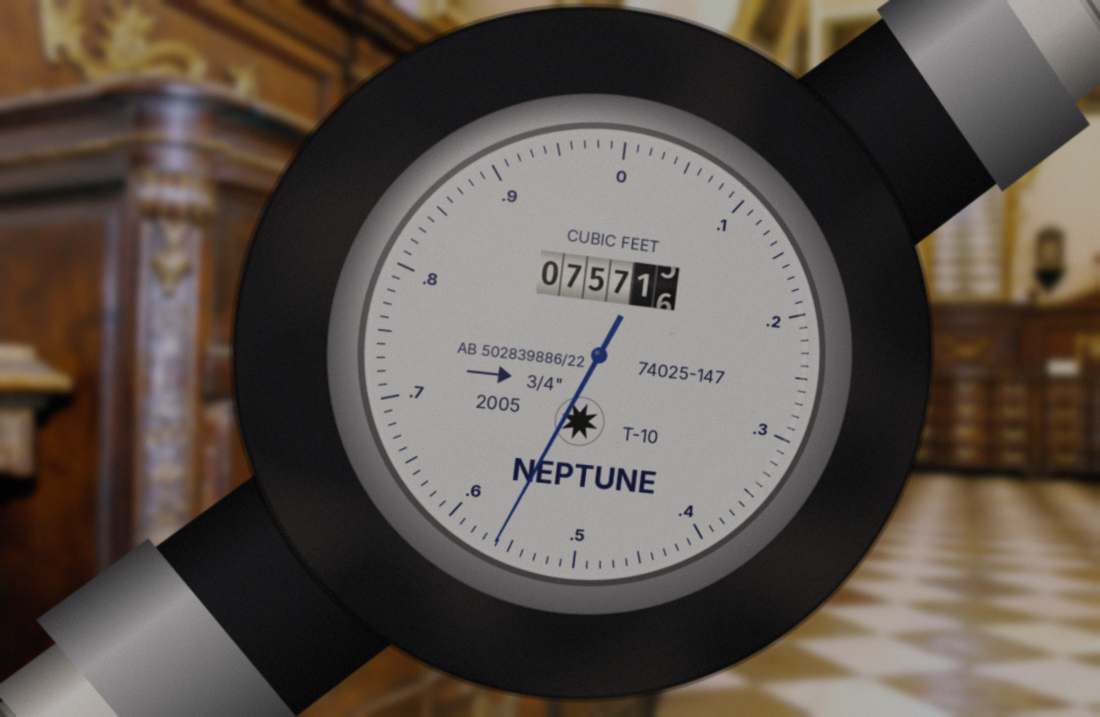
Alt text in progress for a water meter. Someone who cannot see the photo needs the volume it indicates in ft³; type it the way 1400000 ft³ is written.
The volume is 75715.56 ft³
